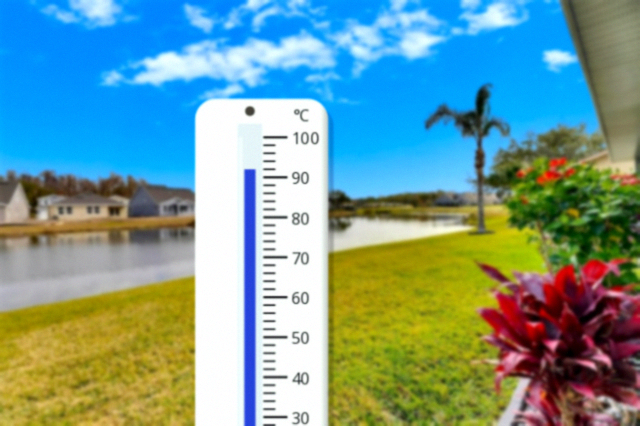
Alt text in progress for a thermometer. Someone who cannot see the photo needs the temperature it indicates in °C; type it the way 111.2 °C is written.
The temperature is 92 °C
